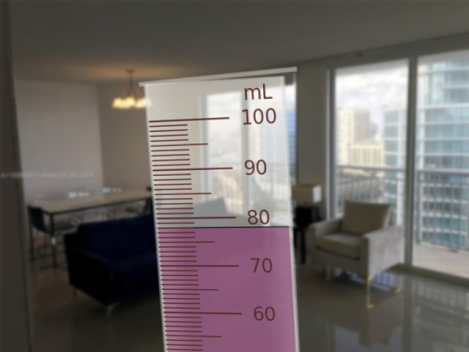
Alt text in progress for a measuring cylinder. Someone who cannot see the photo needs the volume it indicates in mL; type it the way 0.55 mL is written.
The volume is 78 mL
